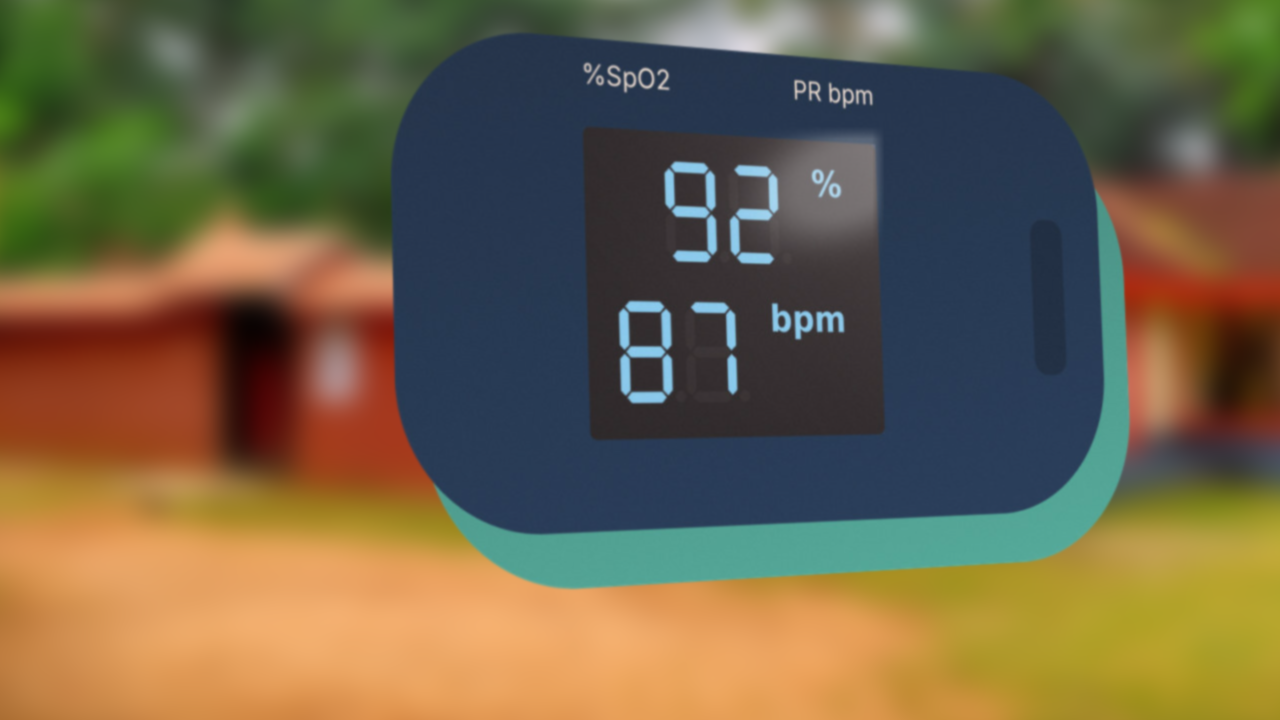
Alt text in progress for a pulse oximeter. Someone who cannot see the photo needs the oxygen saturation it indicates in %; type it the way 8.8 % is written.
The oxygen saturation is 92 %
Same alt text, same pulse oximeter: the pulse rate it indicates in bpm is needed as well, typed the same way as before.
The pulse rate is 87 bpm
